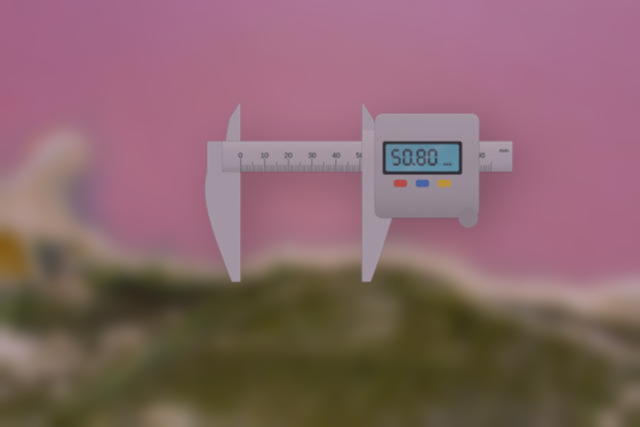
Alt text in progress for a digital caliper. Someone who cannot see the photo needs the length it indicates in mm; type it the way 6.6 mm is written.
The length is 50.80 mm
